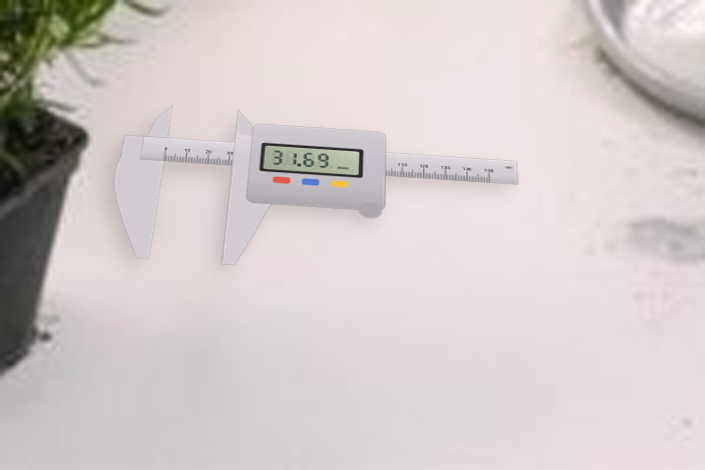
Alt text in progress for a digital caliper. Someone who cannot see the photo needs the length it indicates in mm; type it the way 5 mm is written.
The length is 31.69 mm
